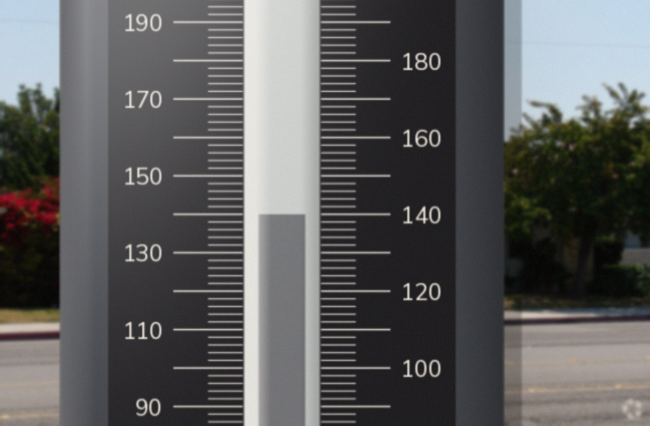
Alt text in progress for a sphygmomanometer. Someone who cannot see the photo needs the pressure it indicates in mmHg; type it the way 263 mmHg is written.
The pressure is 140 mmHg
